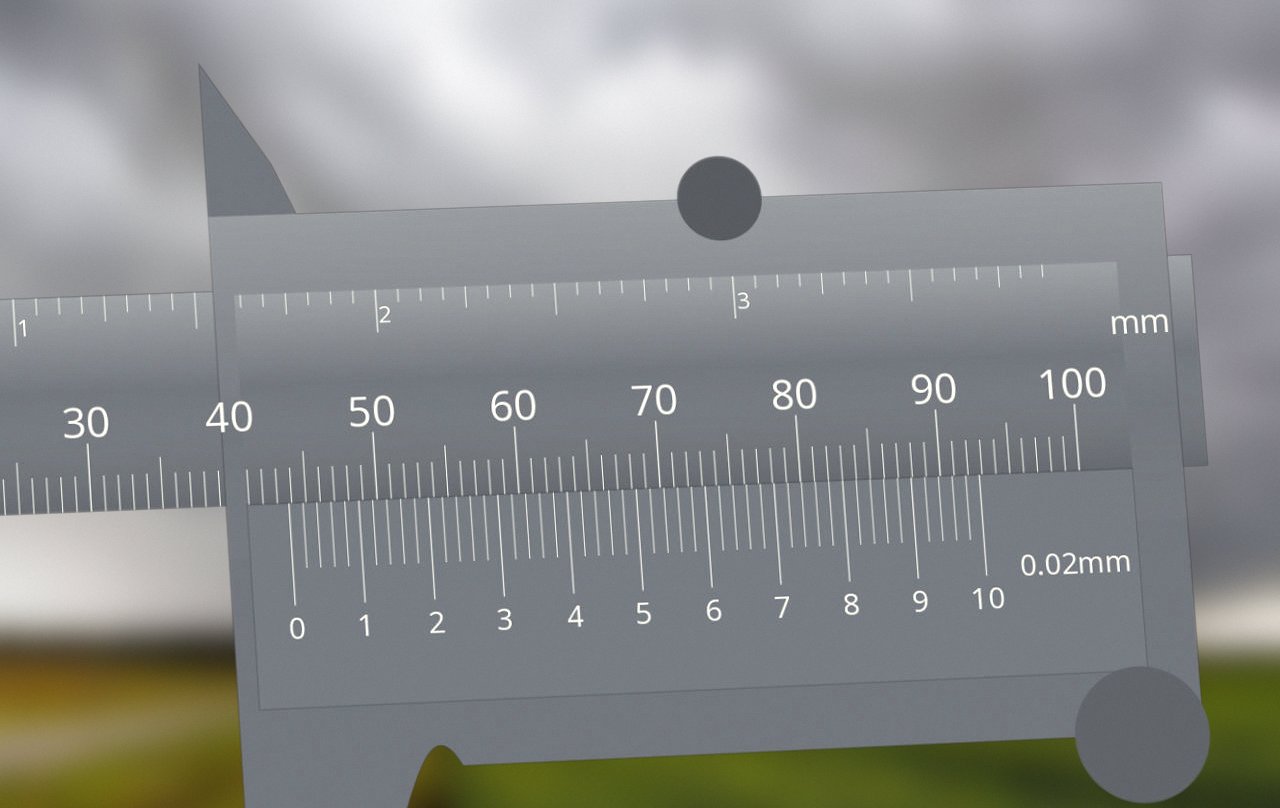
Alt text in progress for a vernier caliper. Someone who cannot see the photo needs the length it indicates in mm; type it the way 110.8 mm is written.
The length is 43.8 mm
